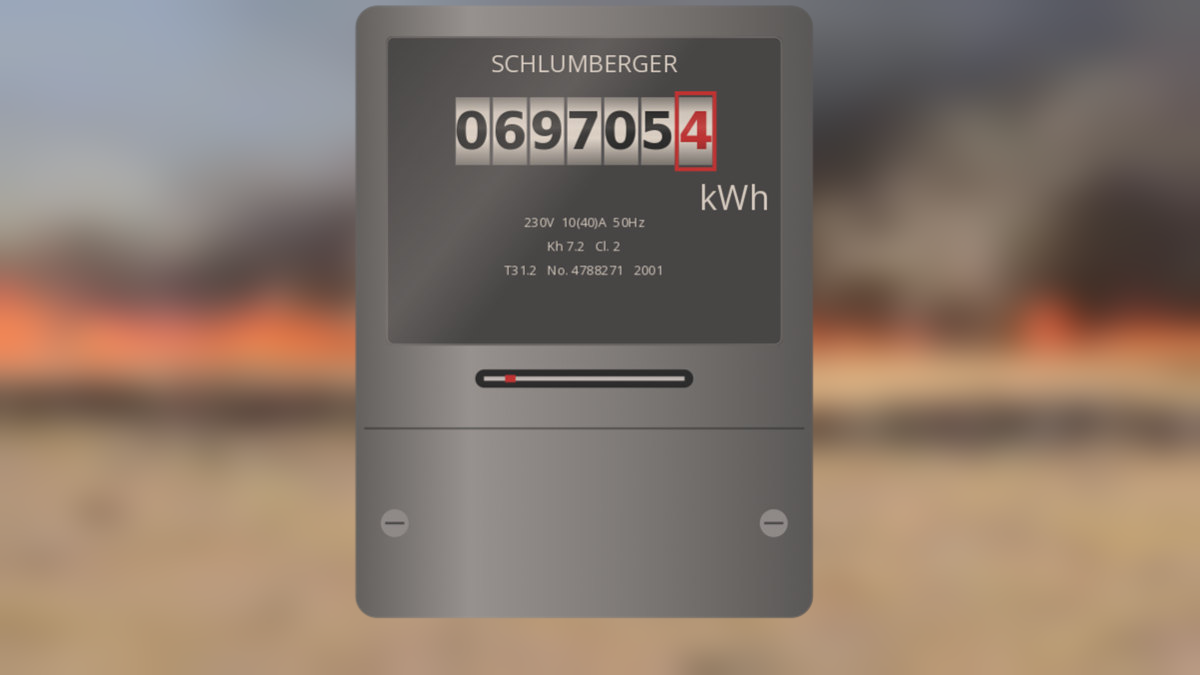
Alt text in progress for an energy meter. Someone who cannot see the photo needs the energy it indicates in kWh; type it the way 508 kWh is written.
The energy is 69705.4 kWh
